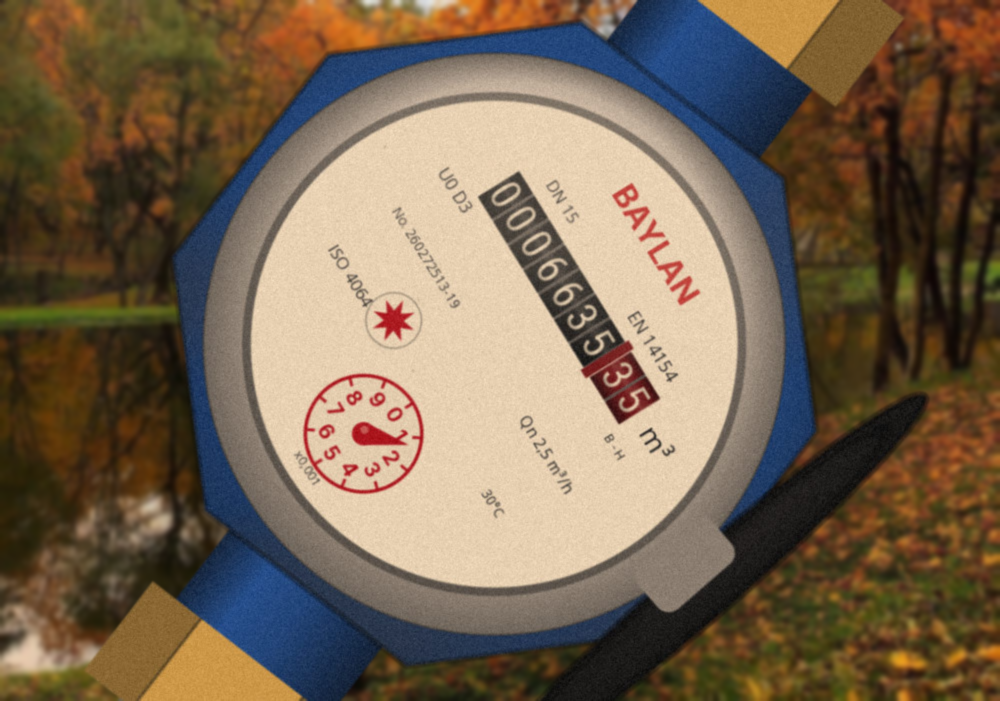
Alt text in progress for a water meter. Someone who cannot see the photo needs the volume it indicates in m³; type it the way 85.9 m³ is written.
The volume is 6635.351 m³
